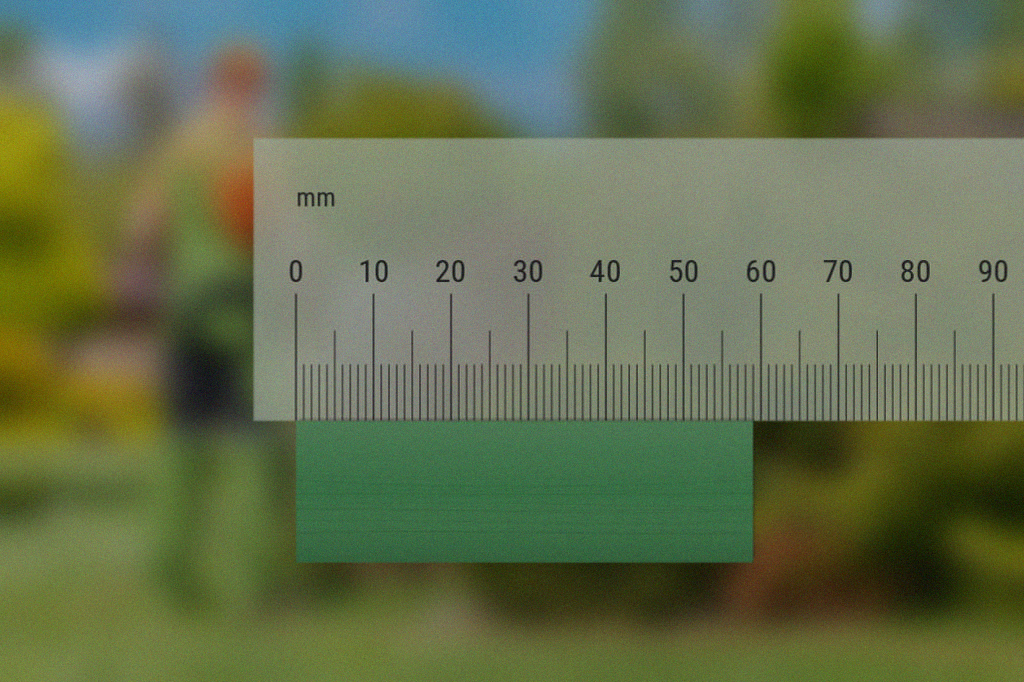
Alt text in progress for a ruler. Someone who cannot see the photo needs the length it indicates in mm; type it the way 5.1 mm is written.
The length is 59 mm
